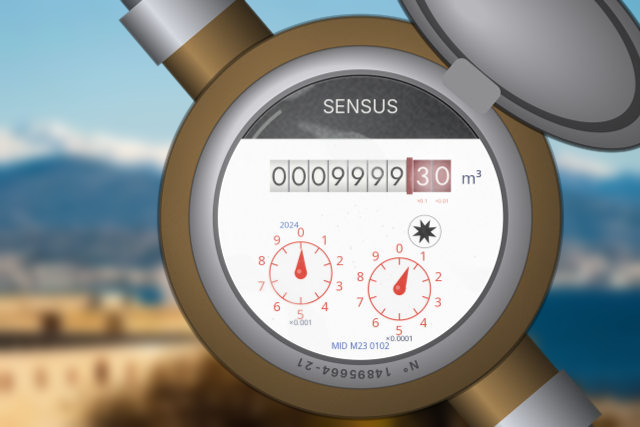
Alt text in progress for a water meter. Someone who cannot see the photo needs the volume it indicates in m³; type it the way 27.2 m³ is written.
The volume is 9999.3000 m³
